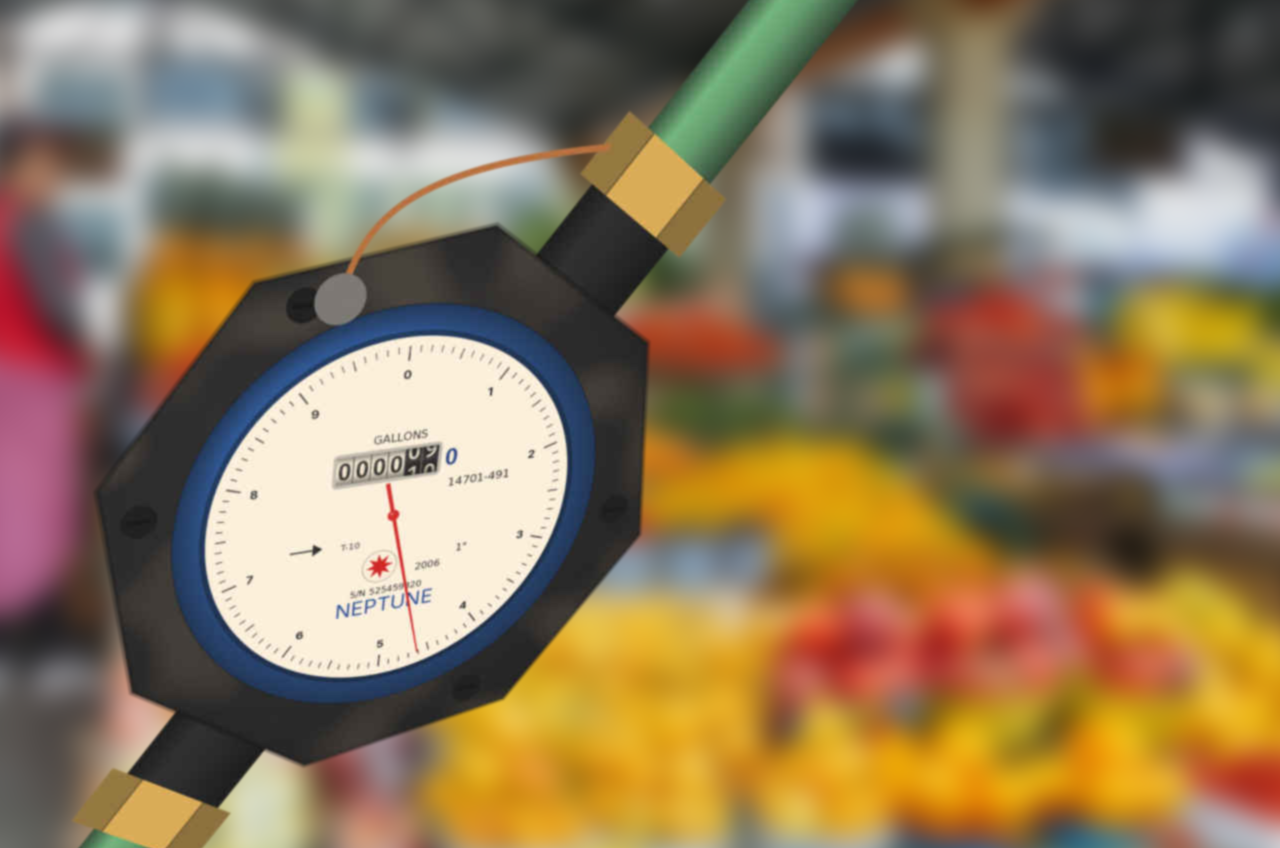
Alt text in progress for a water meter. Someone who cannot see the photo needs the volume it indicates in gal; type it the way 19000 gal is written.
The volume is 94.6 gal
